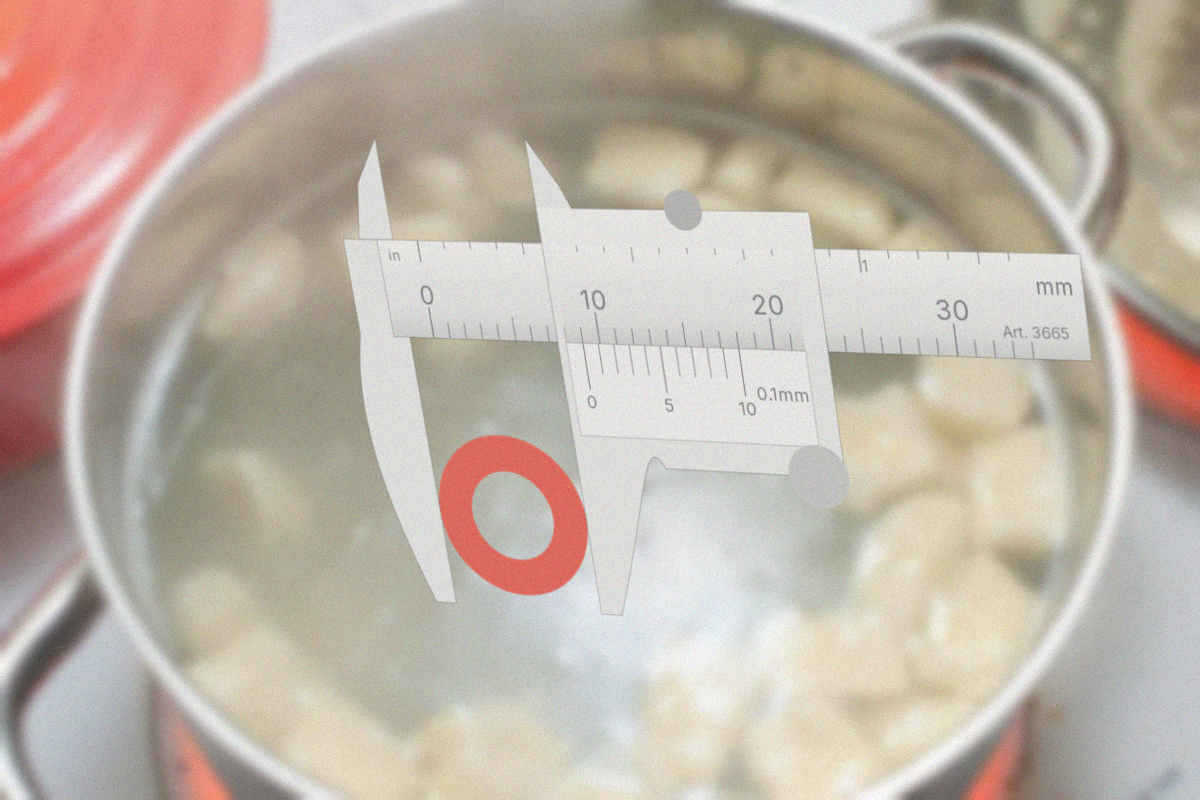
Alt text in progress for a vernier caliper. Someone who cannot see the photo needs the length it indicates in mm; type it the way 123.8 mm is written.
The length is 9.0 mm
